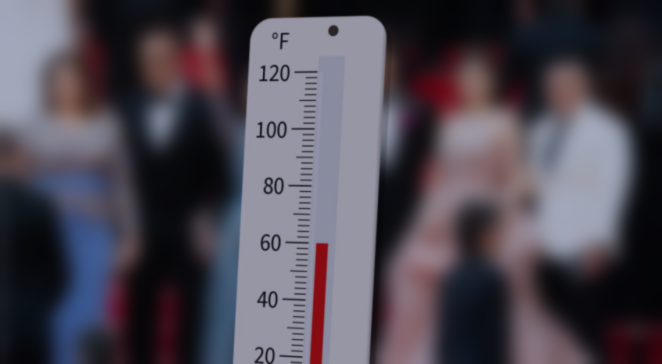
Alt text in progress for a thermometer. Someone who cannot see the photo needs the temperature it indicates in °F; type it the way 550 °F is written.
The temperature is 60 °F
